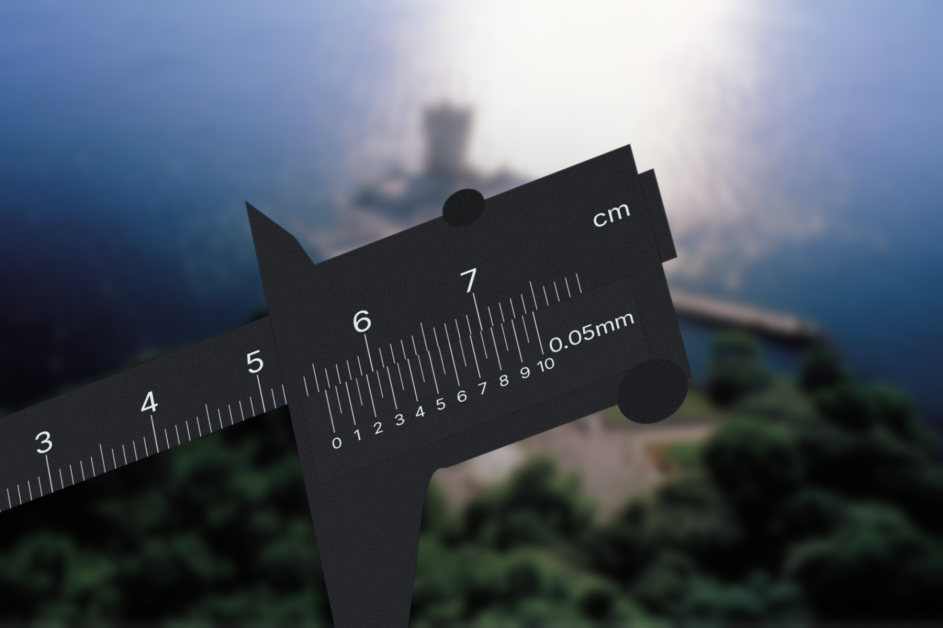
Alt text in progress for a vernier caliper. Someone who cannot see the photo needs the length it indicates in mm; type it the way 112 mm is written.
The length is 55.6 mm
